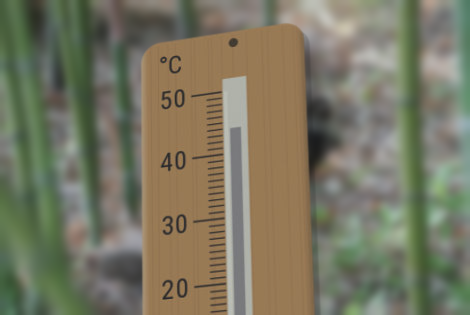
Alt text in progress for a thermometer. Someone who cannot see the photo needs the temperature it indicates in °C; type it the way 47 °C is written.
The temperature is 44 °C
